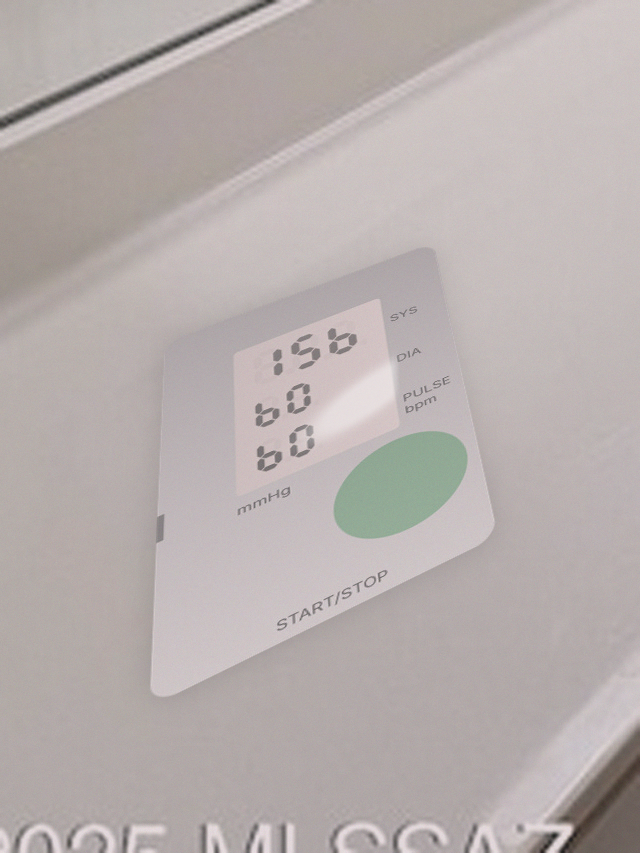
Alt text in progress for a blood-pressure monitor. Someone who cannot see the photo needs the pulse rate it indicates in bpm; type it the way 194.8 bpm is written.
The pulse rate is 60 bpm
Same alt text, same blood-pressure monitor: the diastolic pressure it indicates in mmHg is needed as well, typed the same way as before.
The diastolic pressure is 60 mmHg
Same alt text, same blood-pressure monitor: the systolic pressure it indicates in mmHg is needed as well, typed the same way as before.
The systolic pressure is 156 mmHg
